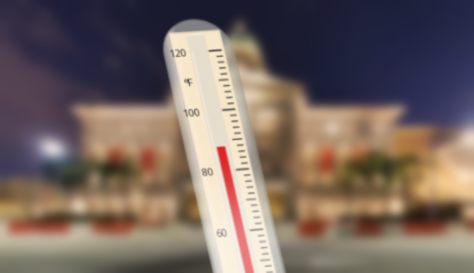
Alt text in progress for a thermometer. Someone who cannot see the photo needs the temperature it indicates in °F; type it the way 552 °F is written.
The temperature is 88 °F
